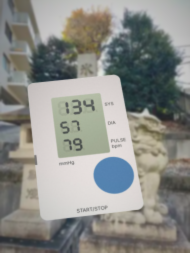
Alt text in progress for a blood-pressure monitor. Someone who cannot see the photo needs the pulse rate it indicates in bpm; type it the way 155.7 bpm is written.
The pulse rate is 79 bpm
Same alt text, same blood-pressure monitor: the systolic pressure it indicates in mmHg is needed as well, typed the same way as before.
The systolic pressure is 134 mmHg
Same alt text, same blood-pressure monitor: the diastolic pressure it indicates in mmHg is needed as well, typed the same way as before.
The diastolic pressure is 57 mmHg
